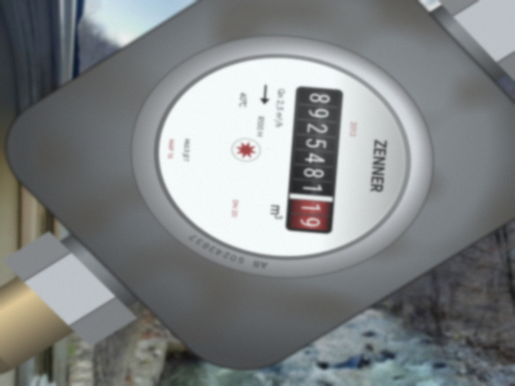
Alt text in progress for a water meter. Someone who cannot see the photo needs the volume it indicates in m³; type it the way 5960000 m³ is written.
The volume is 8925481.19 m³
